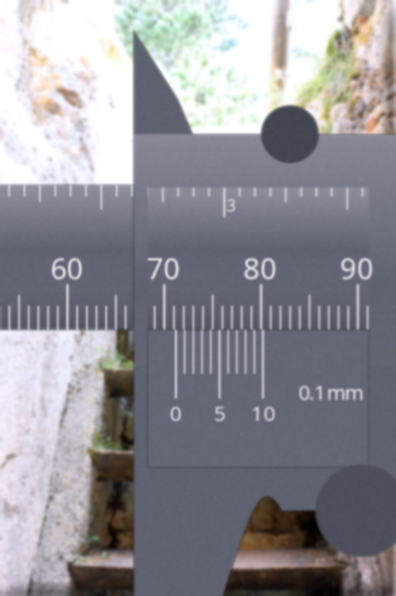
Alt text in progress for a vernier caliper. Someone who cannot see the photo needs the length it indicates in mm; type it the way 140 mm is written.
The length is 71.2 mm
